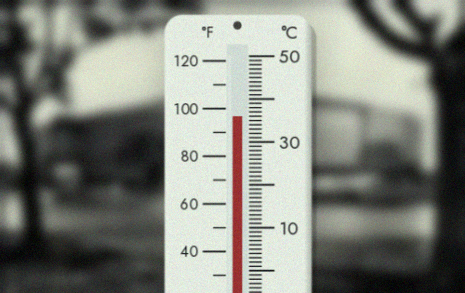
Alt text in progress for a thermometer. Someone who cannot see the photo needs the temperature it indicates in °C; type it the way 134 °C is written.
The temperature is 36 °C
